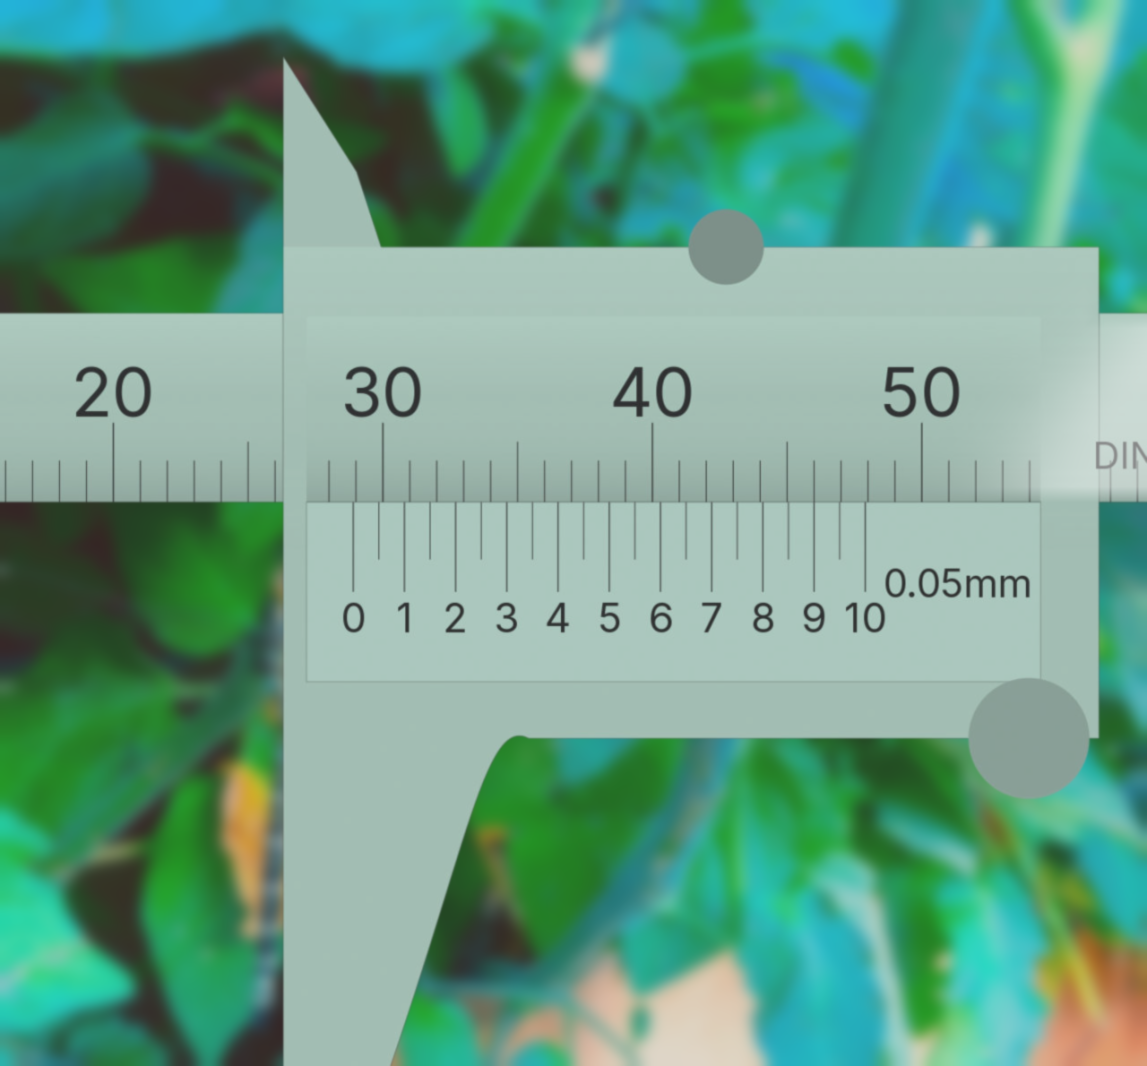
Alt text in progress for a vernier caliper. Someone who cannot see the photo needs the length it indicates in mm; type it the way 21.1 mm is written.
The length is 28.90 mm
